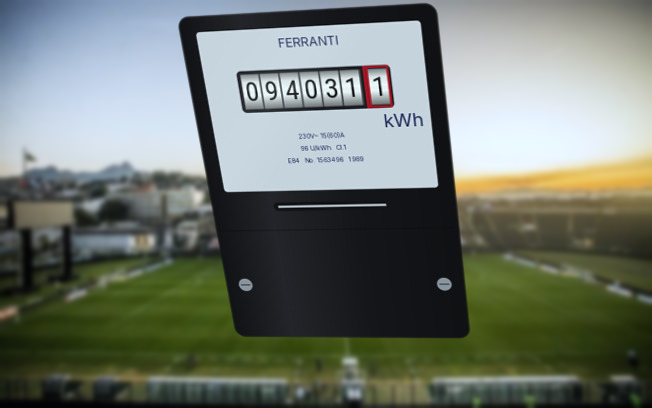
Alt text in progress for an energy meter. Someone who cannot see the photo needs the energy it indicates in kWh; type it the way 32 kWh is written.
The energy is 94031.1 kWh
